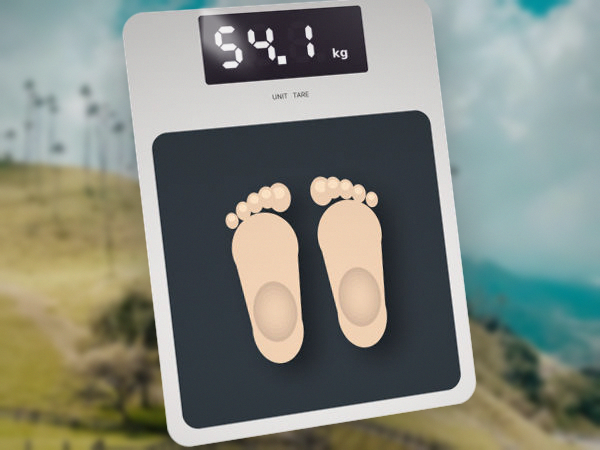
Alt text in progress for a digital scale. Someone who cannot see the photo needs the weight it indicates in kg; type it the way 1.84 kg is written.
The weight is 54.1 kg
